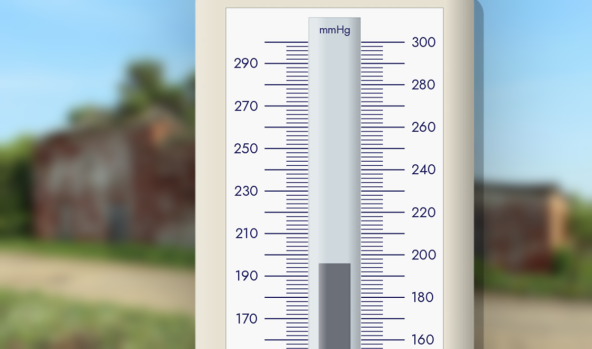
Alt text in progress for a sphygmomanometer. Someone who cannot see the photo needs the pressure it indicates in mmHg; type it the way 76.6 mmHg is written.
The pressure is 196 mmHg
